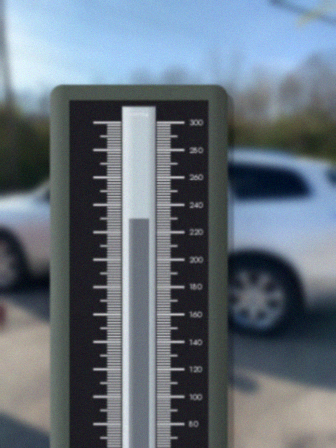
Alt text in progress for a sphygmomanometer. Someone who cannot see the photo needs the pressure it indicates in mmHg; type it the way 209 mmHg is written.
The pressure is 230 mmHg
